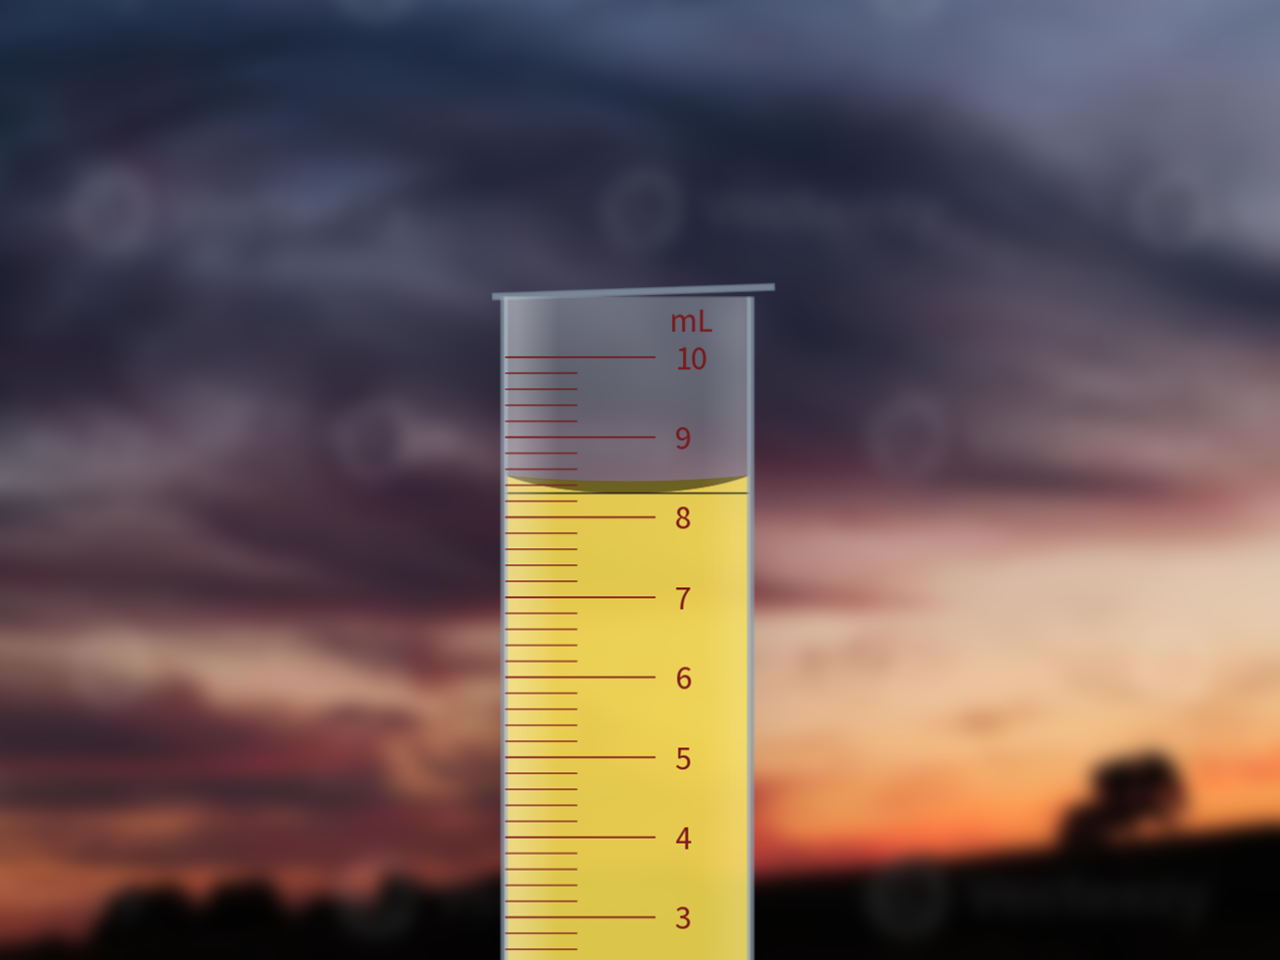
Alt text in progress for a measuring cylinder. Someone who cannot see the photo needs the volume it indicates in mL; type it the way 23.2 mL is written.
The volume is 8.3 mL
